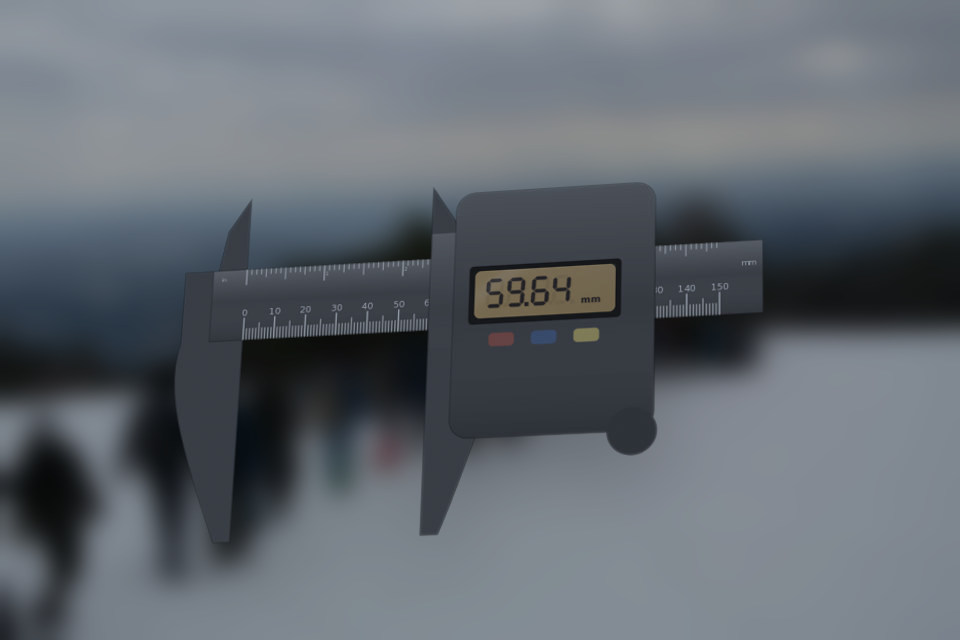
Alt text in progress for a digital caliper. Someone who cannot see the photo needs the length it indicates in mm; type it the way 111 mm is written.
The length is 59.64 mm
